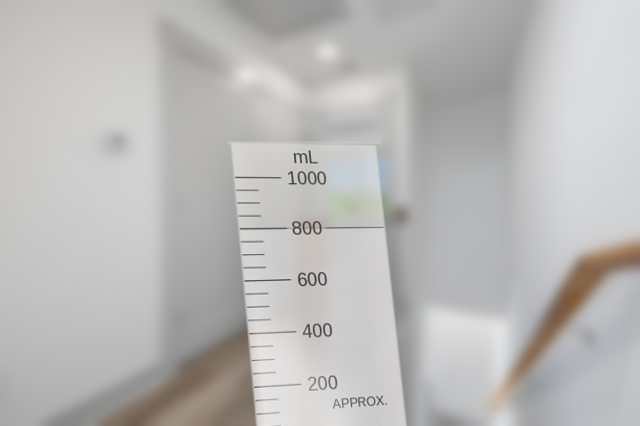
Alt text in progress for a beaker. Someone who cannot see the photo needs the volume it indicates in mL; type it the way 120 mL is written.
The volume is 800 mL
